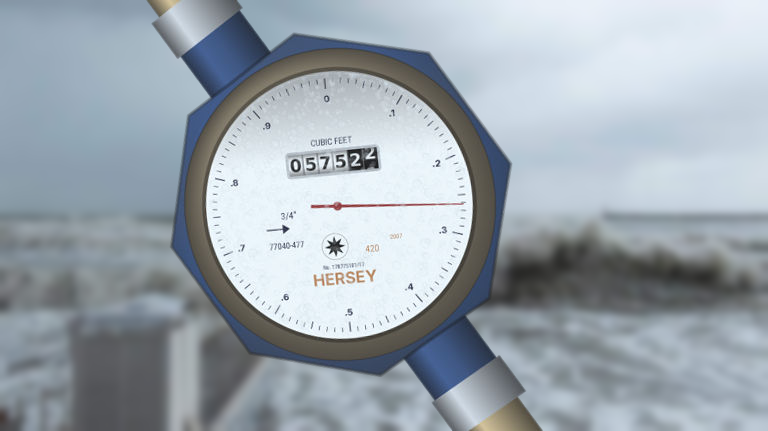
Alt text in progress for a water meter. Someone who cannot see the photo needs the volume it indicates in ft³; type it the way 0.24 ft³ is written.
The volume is 57522.26 ft³
